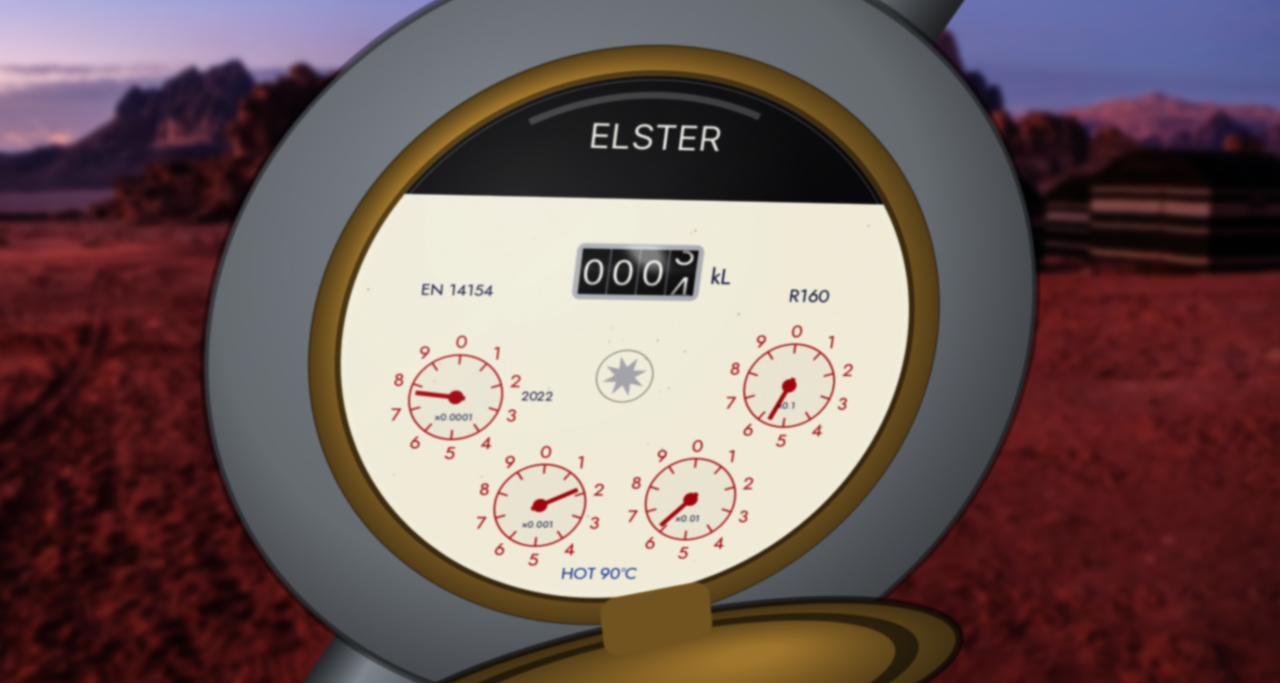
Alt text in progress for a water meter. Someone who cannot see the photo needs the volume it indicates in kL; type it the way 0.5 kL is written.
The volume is 3.5617 kL
